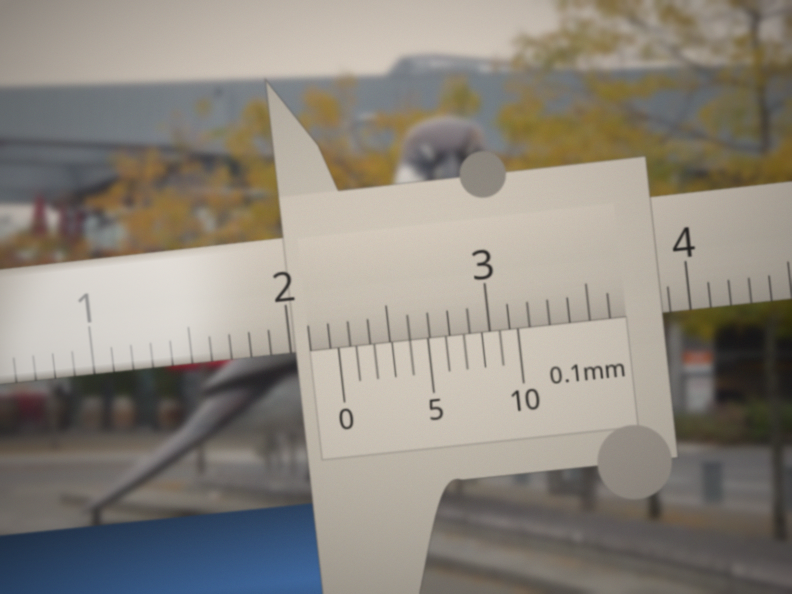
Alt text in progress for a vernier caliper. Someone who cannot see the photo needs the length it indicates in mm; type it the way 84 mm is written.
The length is 22.4 mm
